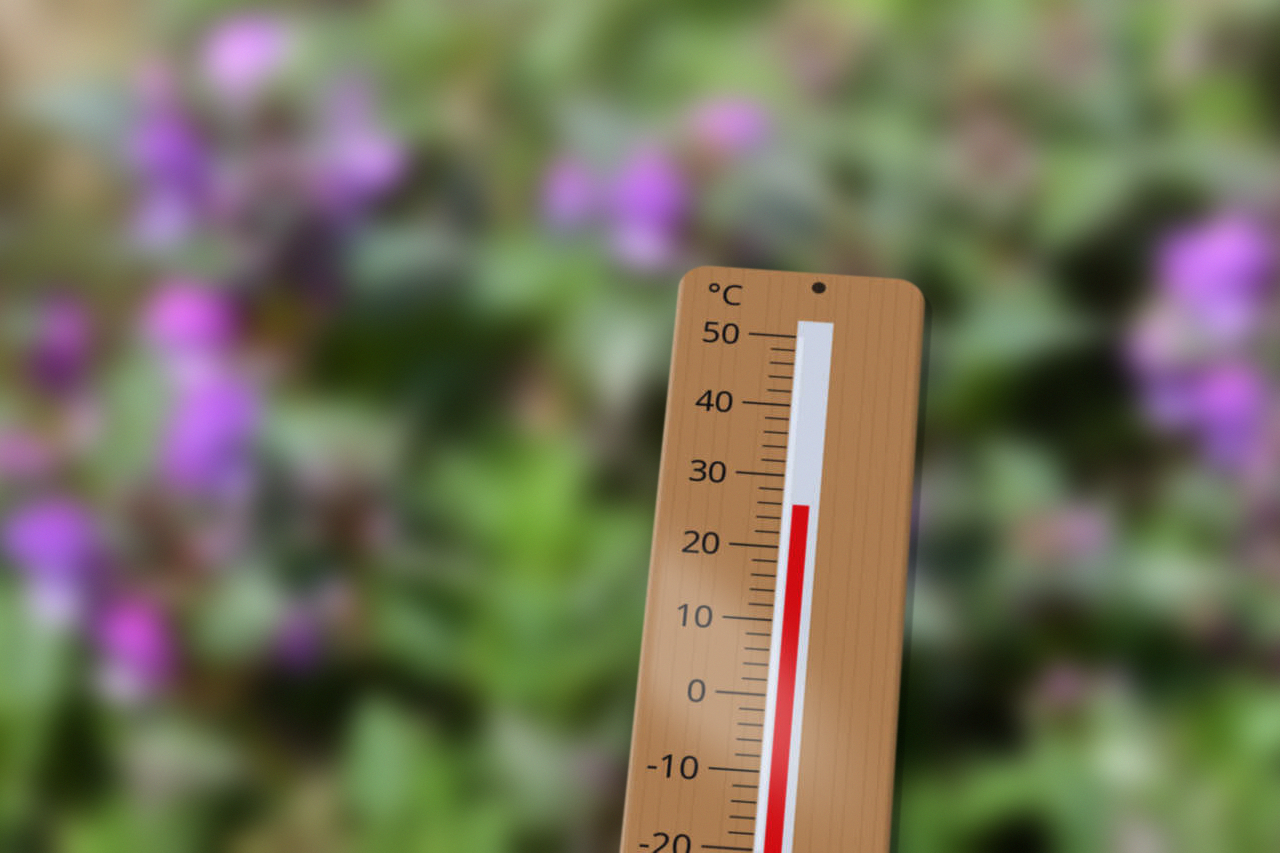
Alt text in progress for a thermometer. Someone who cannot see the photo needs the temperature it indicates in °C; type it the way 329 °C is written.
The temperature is 26 °C
